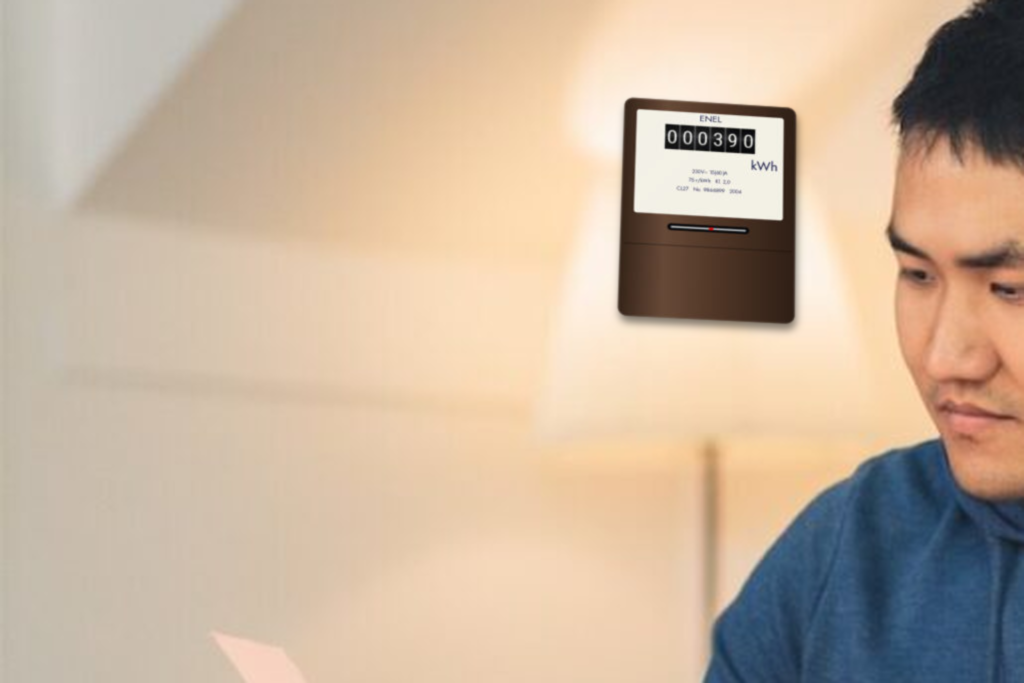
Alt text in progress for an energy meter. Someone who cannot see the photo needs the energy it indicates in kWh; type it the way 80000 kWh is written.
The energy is 390 kWh
